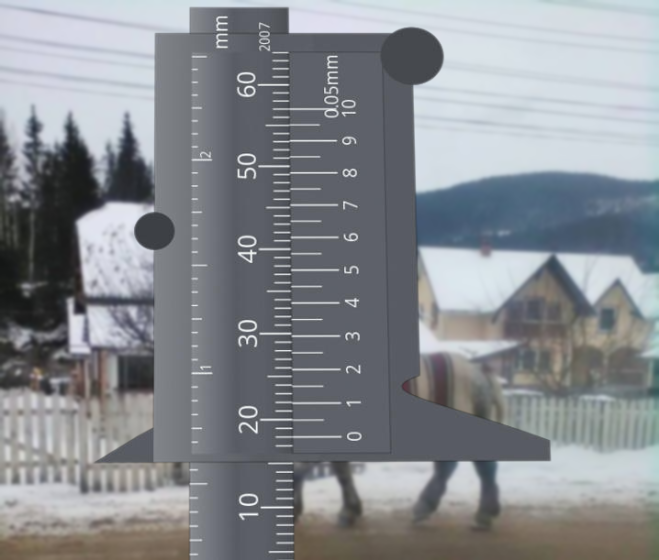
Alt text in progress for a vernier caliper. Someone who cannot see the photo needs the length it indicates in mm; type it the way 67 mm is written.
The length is 18.0 mm
